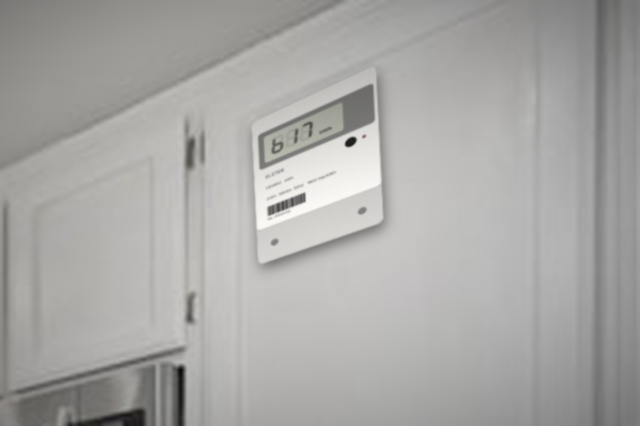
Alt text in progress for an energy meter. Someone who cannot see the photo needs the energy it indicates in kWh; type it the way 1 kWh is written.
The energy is 617 kWh
